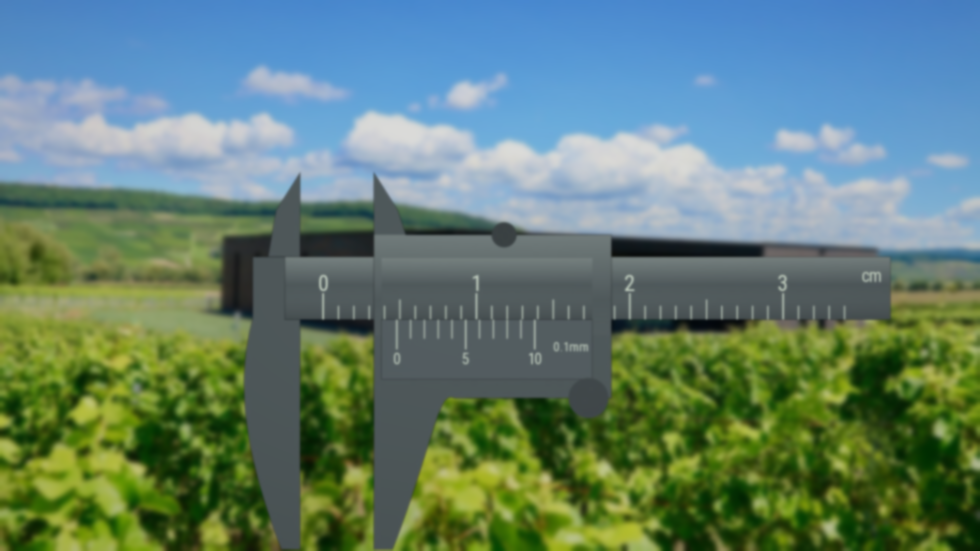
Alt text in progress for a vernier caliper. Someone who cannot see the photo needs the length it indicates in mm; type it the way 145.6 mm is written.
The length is 4.8 mm
